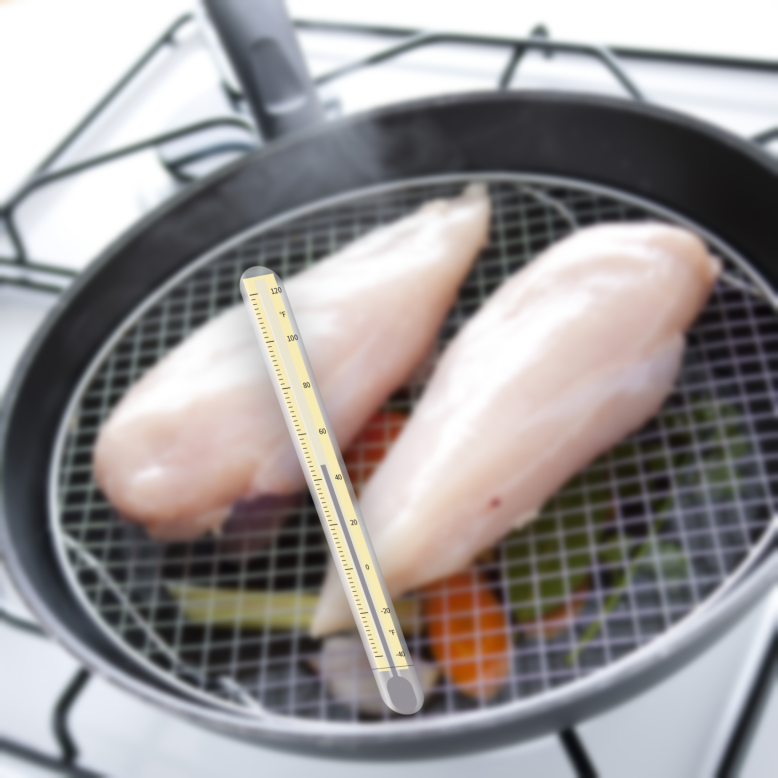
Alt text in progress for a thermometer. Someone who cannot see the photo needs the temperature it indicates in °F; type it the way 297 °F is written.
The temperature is 46 °F
